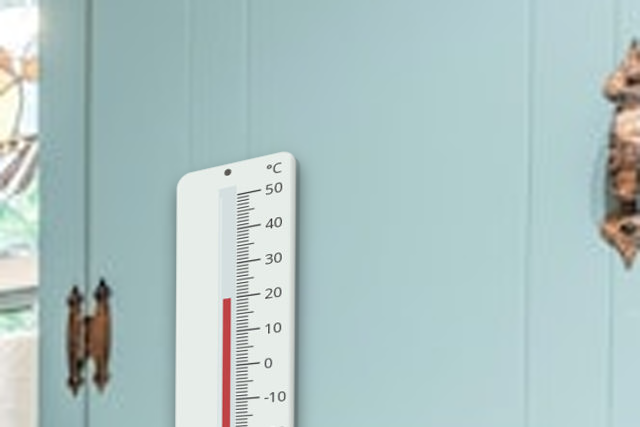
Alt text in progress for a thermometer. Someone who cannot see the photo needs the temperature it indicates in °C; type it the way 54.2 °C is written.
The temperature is 20 °C
